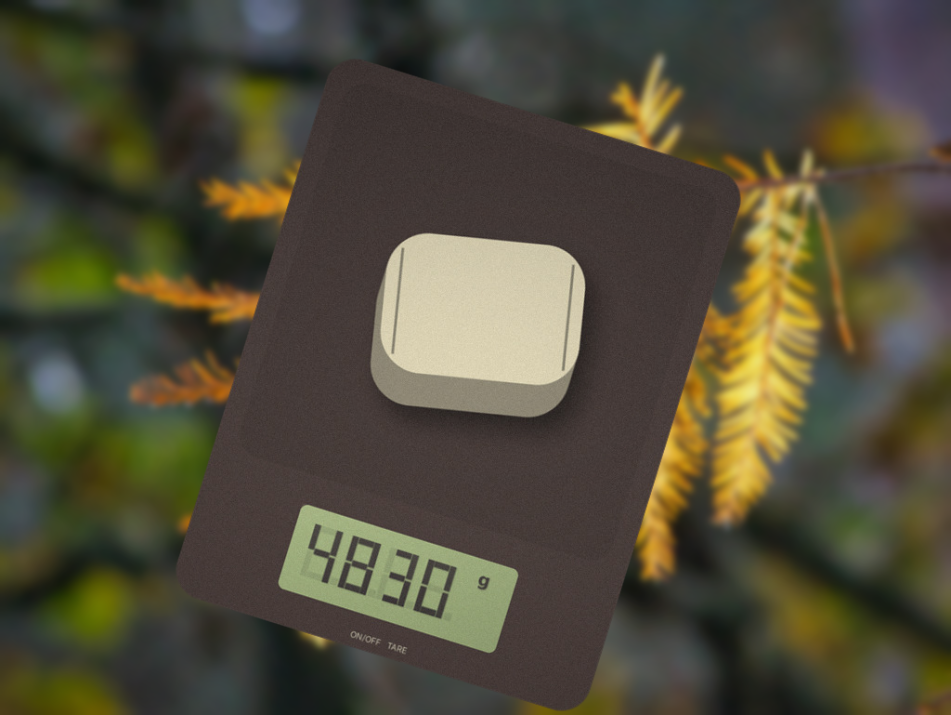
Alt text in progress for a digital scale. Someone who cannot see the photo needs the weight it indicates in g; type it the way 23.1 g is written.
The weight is 4830 g
